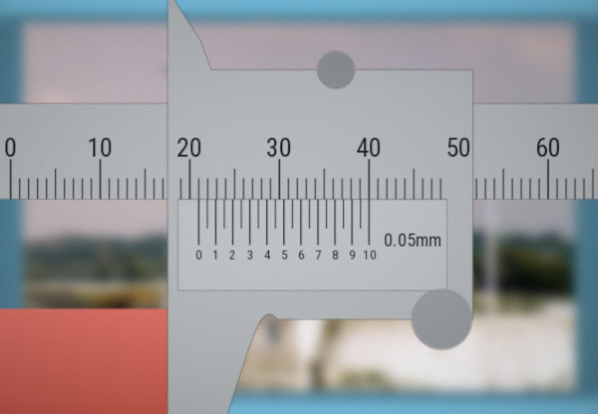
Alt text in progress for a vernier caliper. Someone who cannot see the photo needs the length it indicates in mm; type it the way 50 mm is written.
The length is 21.0 mm
